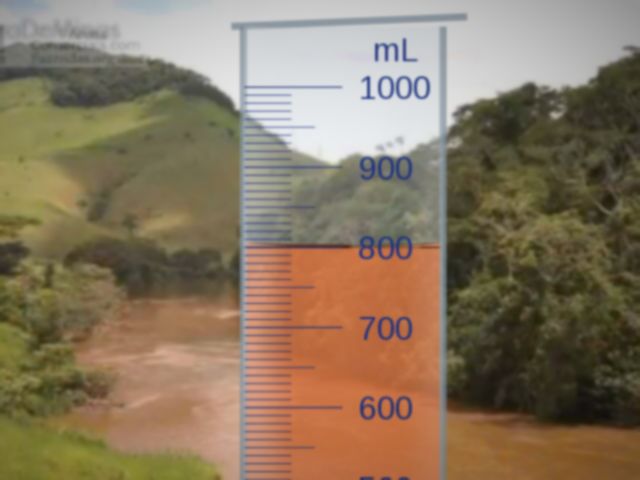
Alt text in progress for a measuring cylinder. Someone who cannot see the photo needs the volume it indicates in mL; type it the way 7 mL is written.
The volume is 800 mL
